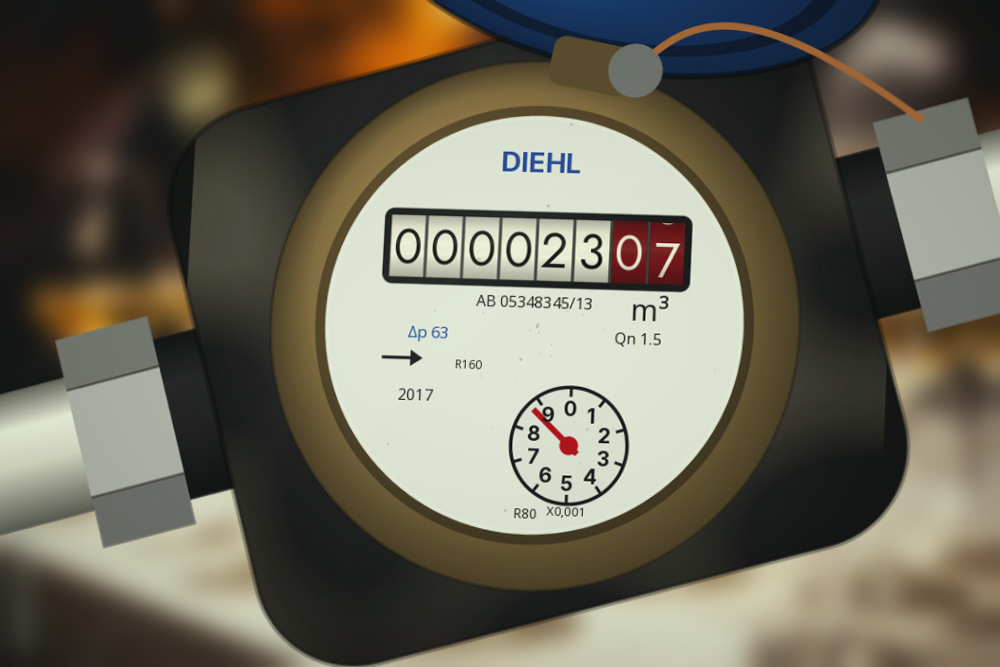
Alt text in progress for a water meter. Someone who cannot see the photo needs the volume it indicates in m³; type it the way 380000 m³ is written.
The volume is 23.068 m³
